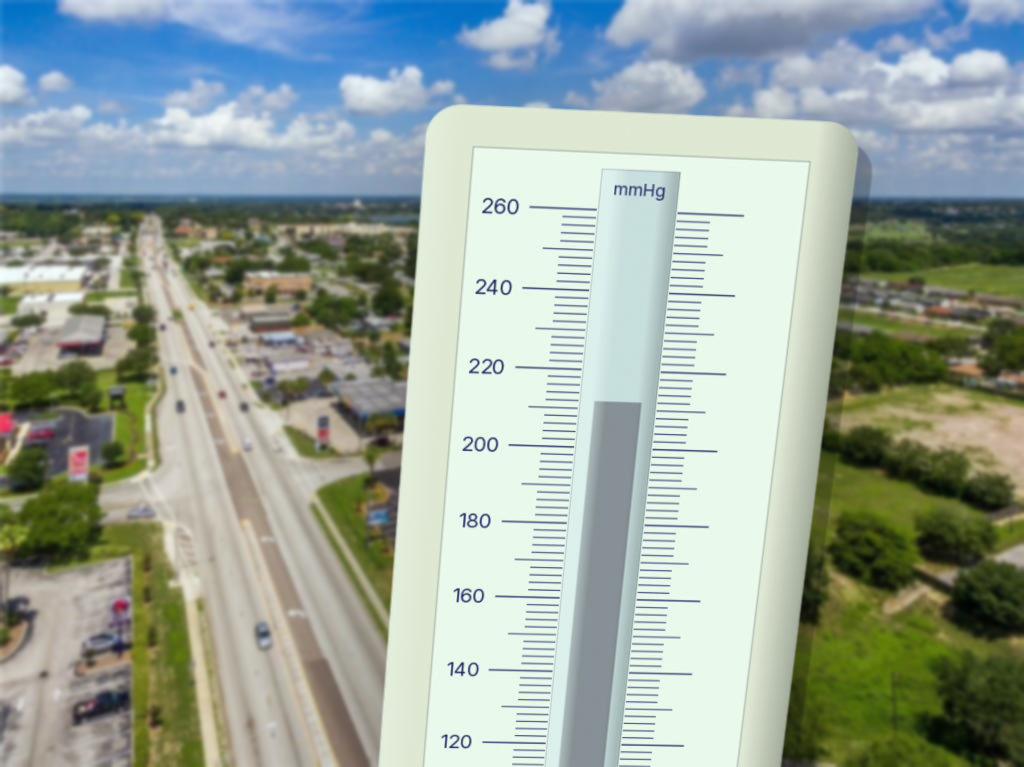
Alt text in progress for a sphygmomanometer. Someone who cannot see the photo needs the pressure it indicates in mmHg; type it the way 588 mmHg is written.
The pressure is 212 mmHg
